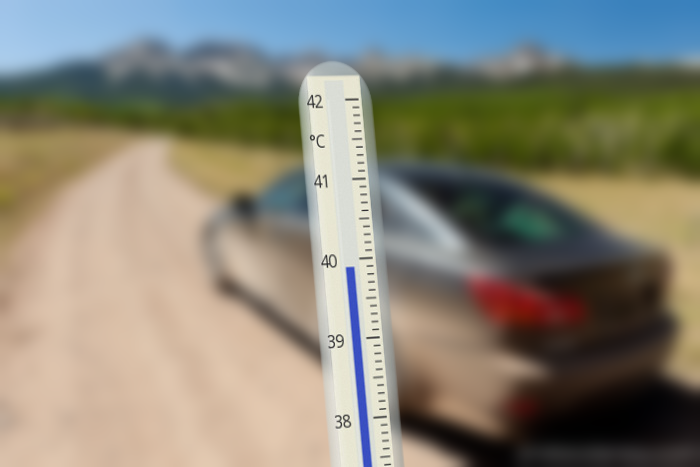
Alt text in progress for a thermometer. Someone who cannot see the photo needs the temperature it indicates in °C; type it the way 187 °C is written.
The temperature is 39.9 °C
